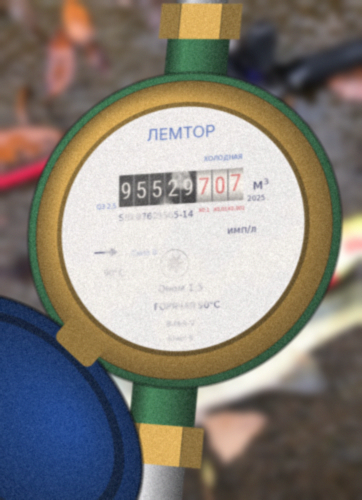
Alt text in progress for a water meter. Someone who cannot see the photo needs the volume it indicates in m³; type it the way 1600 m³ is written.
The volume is 95529.707 m³
